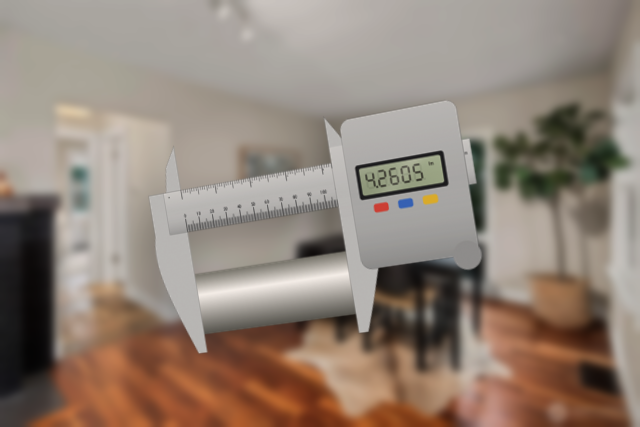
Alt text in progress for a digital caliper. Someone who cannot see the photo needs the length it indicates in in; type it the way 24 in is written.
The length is 4.2605 in
